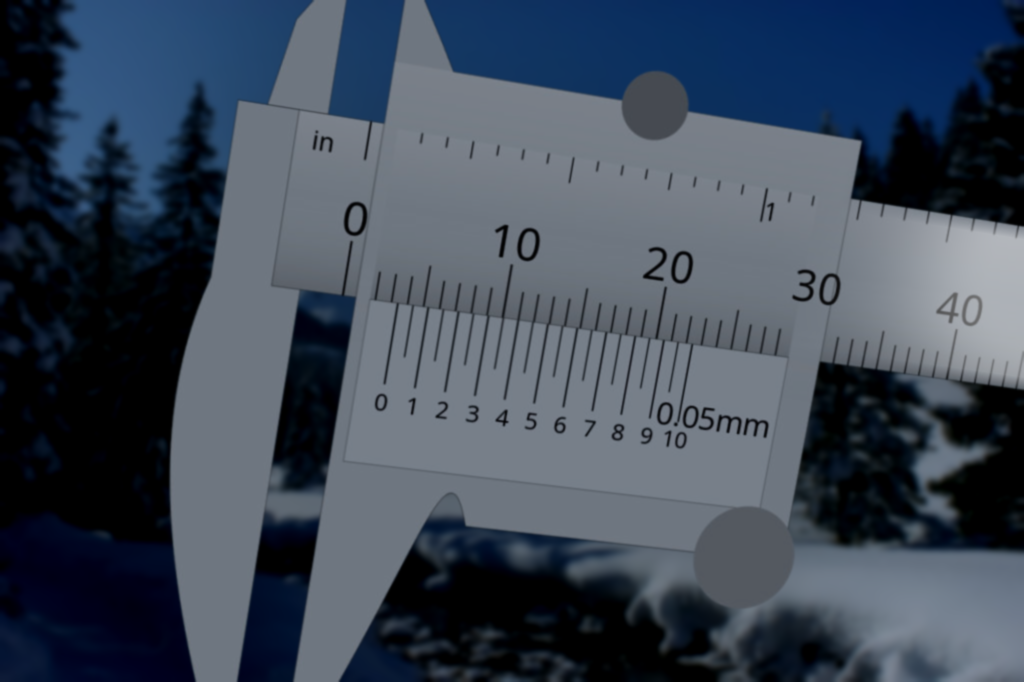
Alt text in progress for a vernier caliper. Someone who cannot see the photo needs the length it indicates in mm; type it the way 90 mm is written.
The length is 3.4 mm
